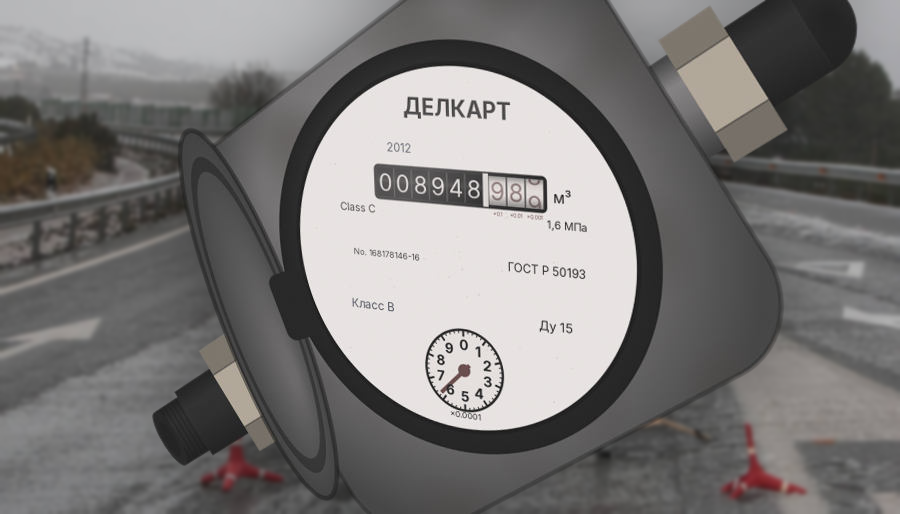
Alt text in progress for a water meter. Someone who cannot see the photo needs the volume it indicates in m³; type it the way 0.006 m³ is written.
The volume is 8948.9886 m³
